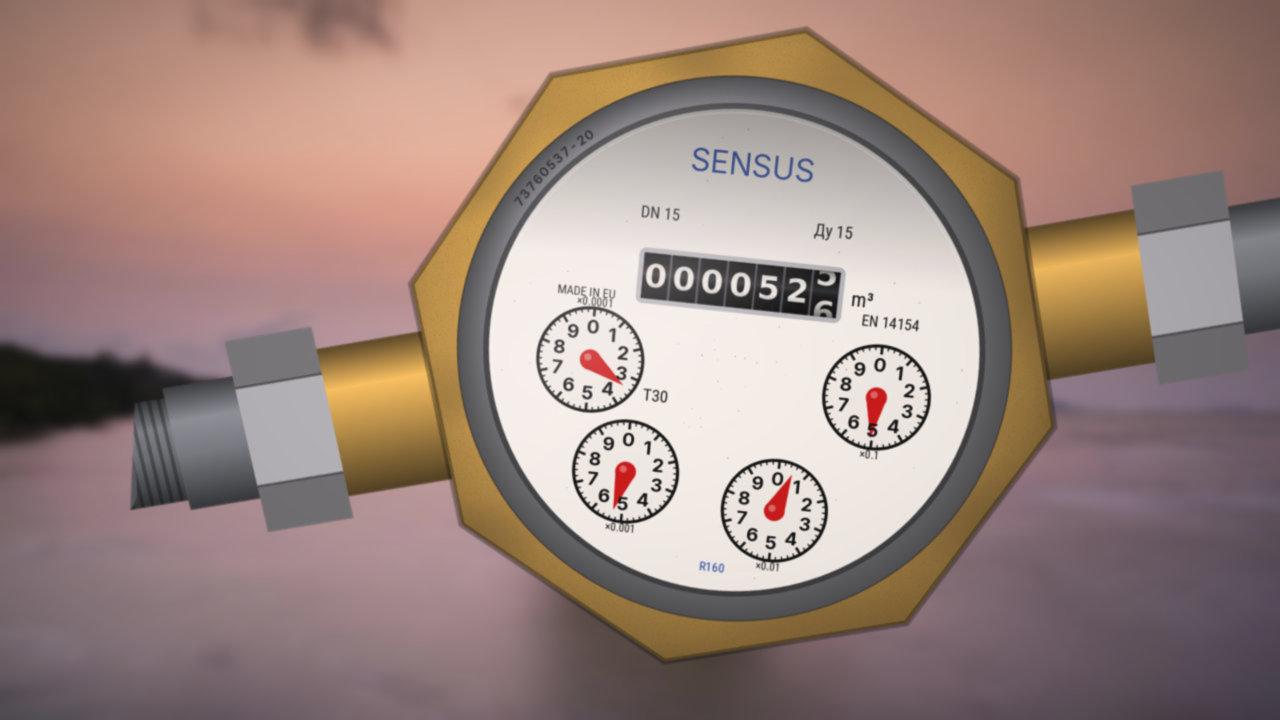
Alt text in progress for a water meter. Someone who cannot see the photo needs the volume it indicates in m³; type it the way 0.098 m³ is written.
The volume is 525.5053 m³
